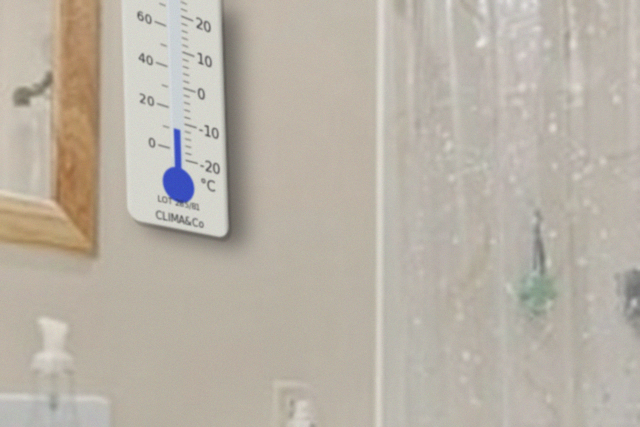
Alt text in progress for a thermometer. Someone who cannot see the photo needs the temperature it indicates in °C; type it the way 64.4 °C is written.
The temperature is -12 °C
